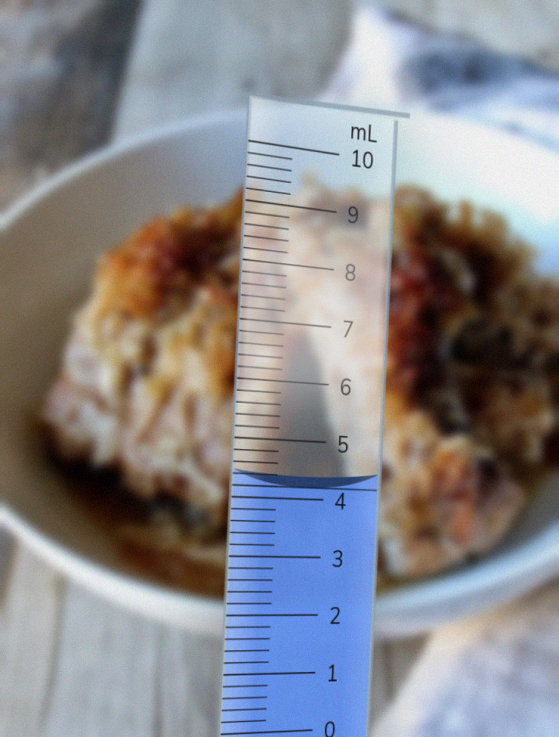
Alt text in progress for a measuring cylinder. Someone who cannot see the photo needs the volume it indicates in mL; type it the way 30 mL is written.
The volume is 4.2 mL
